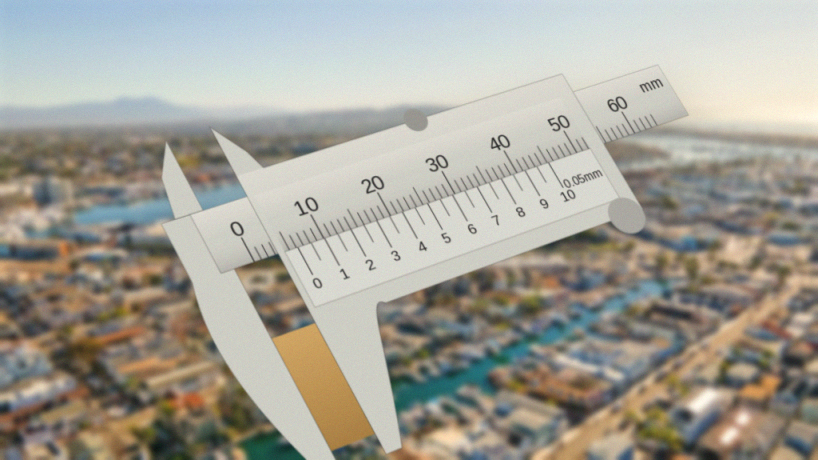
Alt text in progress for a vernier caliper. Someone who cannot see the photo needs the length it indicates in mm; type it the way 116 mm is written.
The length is 6.2 mm
